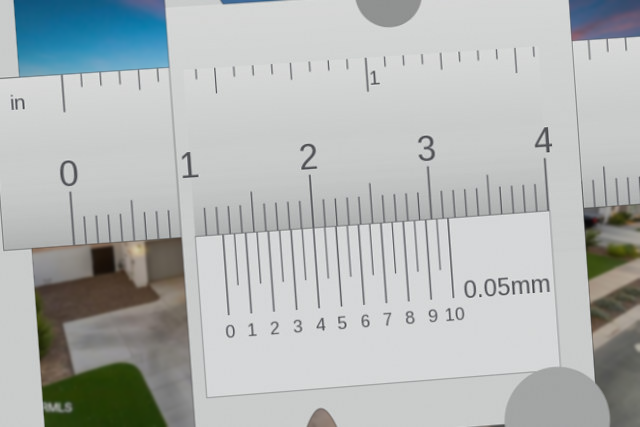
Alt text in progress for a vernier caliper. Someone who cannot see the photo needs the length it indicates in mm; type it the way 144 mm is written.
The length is 12.4 mm
